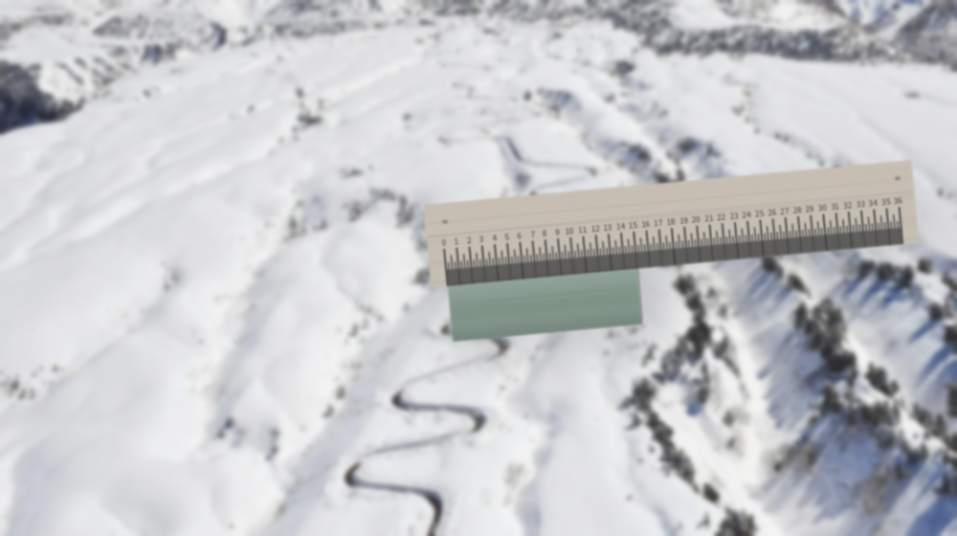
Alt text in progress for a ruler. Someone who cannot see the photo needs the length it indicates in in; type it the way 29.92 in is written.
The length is 15 in
